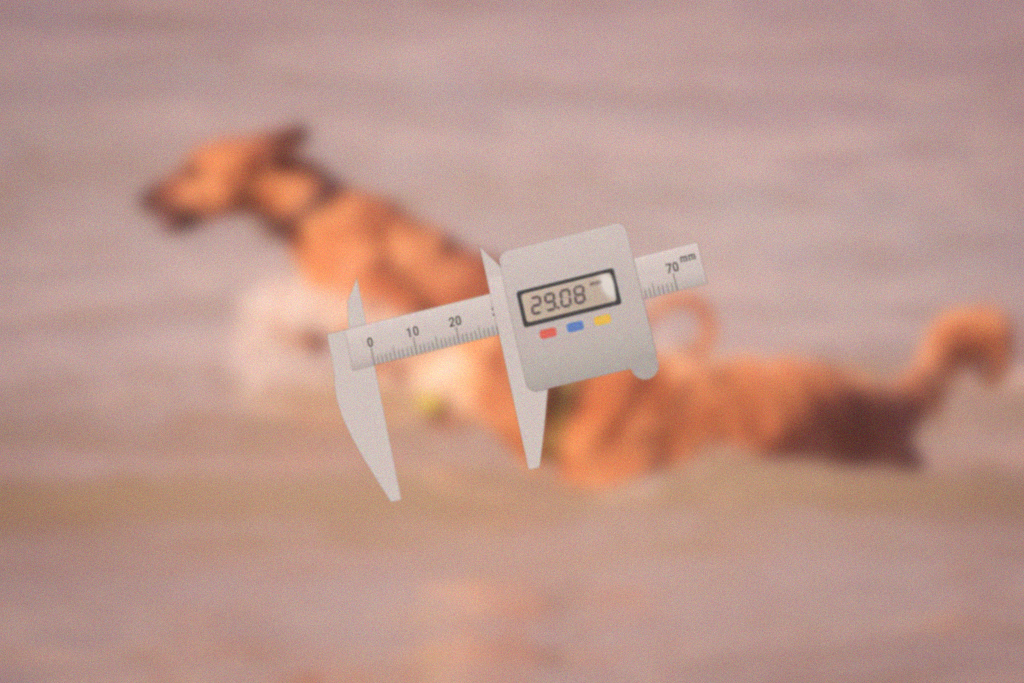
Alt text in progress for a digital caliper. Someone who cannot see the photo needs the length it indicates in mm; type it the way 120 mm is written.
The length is 29.08 mm
